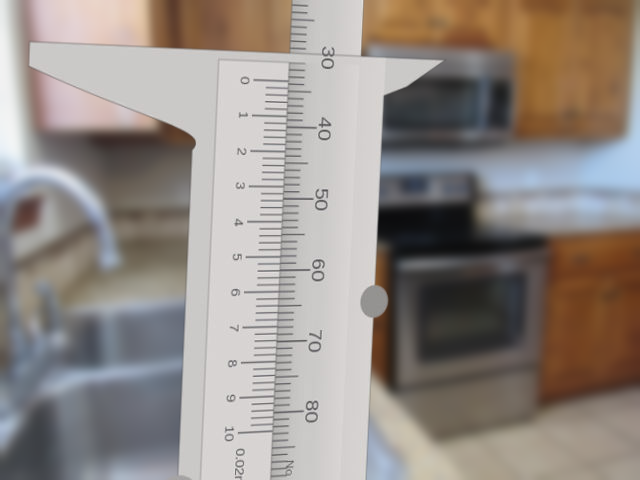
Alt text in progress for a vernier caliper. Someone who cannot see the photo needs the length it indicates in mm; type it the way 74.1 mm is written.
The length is 33.6 mm
